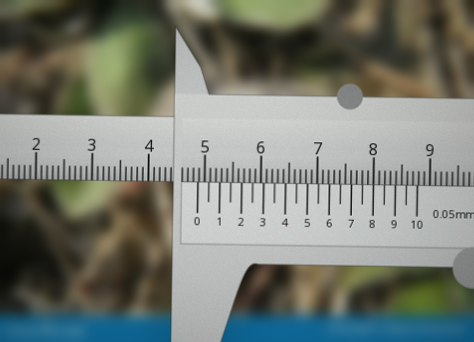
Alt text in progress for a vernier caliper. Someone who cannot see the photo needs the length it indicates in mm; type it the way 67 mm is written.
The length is 48.8 mm
